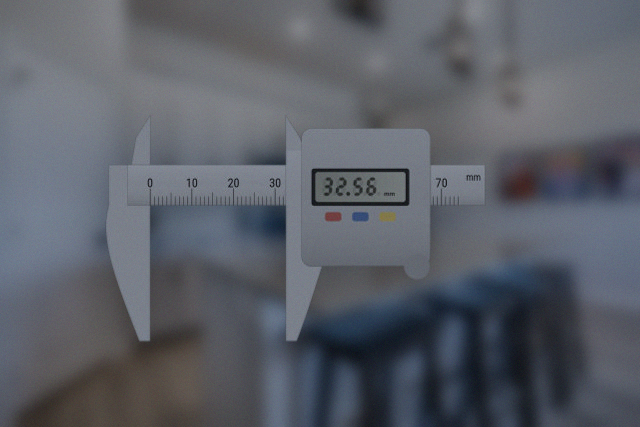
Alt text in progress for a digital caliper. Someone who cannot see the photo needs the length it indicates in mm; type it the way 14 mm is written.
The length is 32.56 mm
